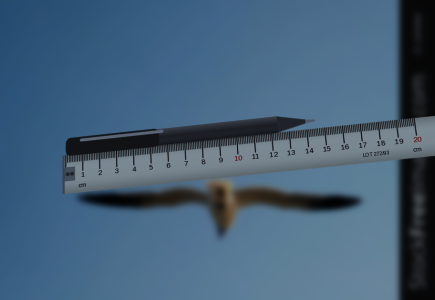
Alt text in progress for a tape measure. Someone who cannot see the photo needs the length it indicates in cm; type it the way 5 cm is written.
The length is 14.5 cm
